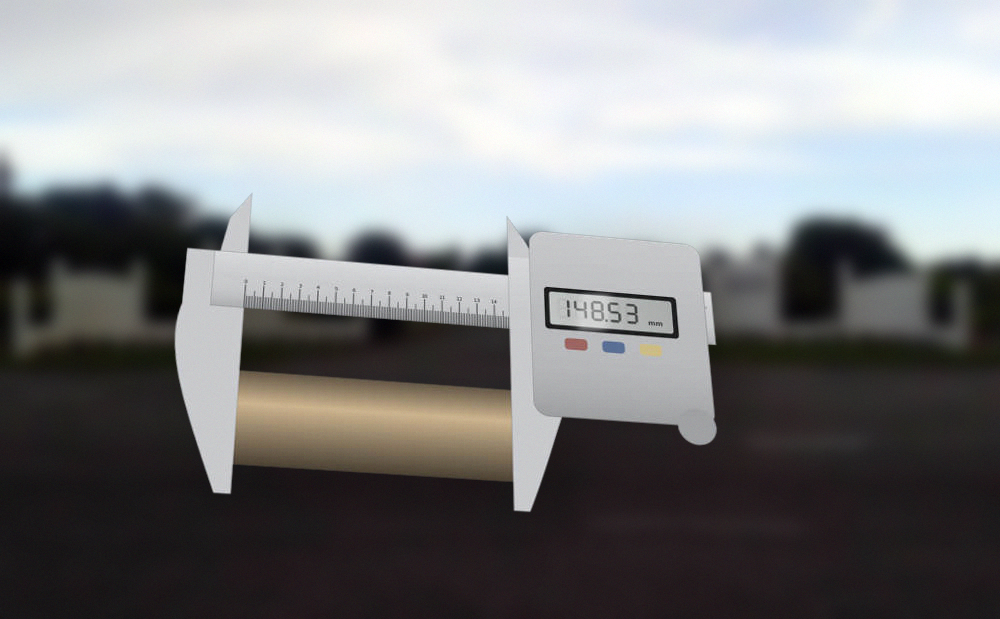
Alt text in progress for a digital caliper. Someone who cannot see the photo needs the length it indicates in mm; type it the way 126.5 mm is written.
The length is 148.53 mm
